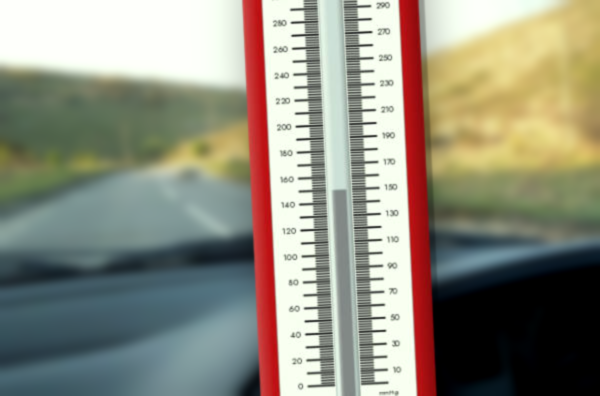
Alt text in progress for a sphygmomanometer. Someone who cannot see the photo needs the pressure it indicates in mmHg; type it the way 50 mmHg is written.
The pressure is 150 mmHg
